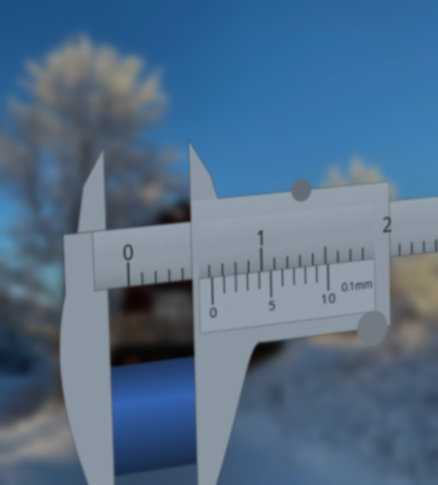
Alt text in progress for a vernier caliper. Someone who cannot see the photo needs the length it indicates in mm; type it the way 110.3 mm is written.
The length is 6.2 mm
